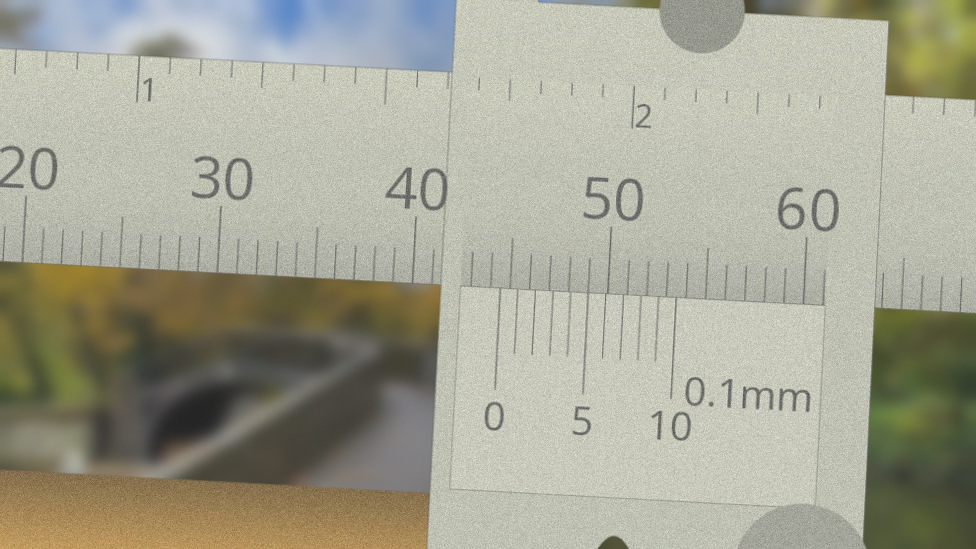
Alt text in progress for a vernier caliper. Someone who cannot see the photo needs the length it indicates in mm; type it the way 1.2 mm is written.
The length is 44.5 mm
